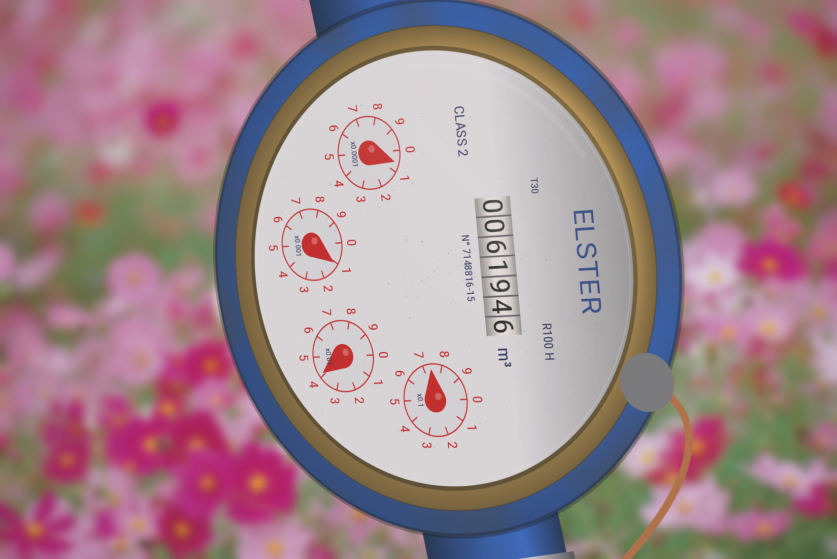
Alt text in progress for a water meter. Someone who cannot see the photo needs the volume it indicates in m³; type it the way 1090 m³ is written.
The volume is 61946.7410 m³
